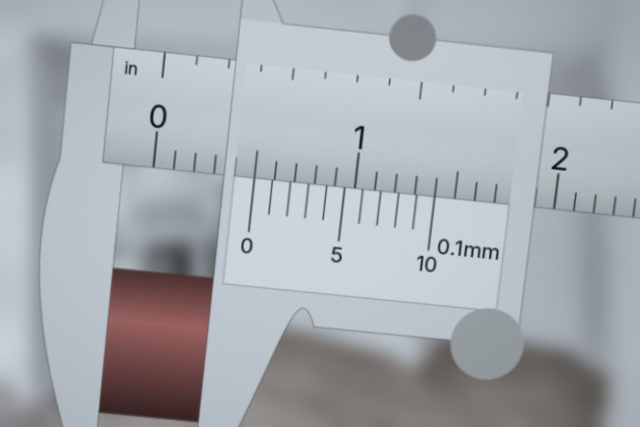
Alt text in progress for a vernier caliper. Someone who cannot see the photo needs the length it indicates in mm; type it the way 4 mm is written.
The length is 5.0 mm
